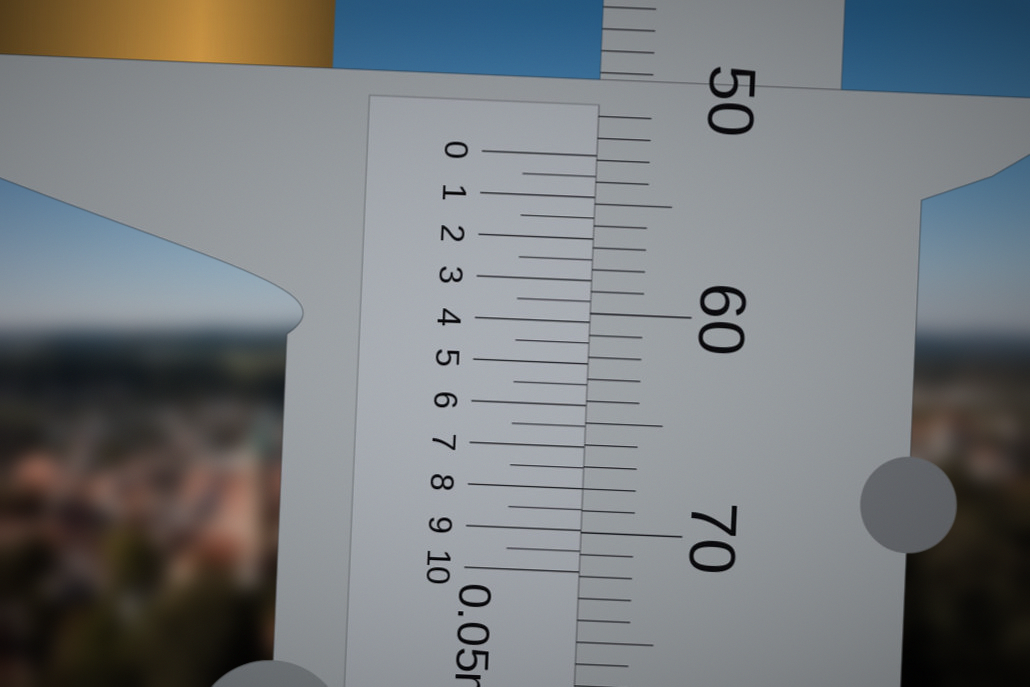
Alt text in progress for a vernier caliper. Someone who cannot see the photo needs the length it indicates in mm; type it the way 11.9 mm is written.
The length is 52.8 mm
